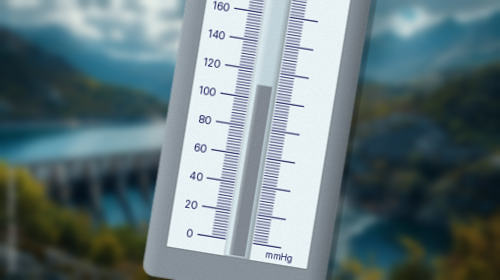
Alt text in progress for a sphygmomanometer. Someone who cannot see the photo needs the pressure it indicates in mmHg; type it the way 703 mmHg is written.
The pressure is 110 mmHg
